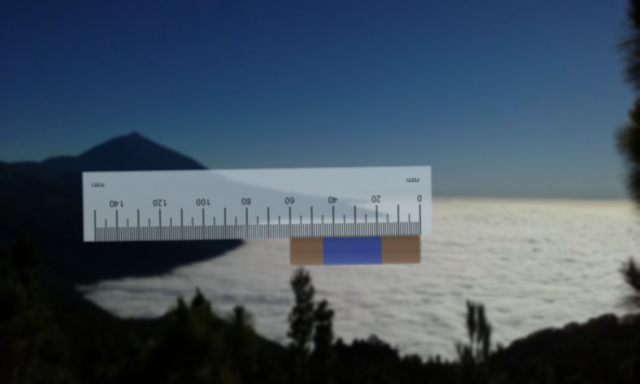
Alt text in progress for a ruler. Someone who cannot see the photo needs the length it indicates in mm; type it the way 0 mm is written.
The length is 60 mm
